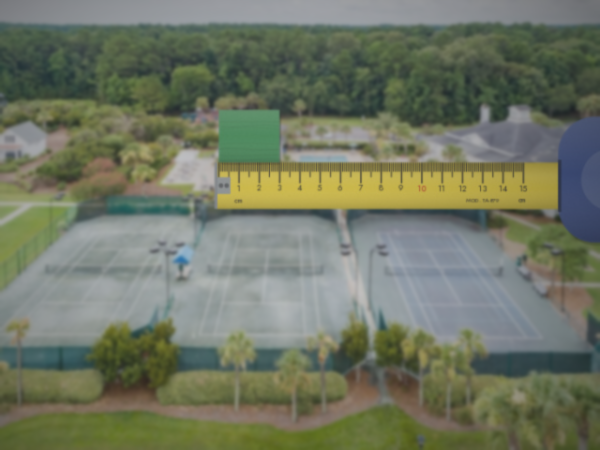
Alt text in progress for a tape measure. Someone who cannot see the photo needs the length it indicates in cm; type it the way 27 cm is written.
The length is 3 cm
